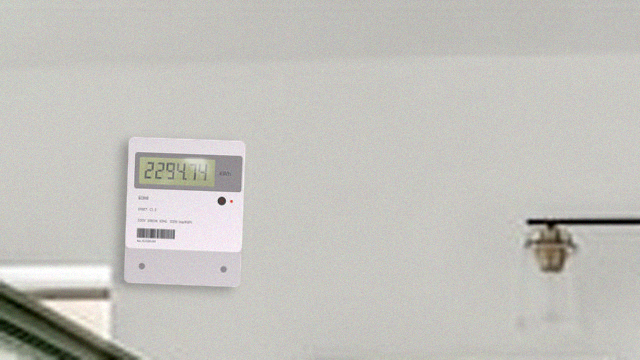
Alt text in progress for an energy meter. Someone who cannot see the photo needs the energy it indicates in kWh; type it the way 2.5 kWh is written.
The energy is 2294.74 kWh
